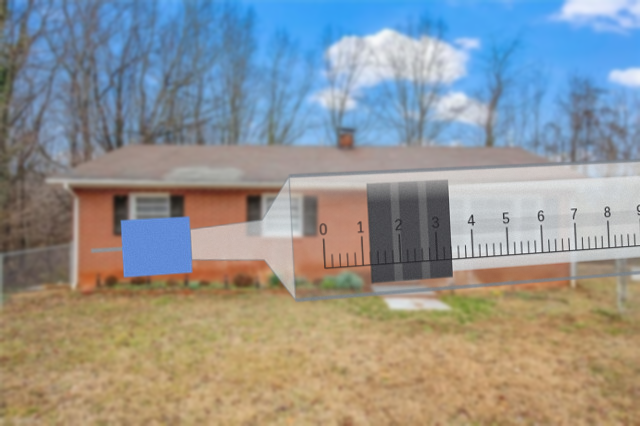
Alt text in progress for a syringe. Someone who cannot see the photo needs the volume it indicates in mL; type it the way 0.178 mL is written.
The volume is 1.2 mL
